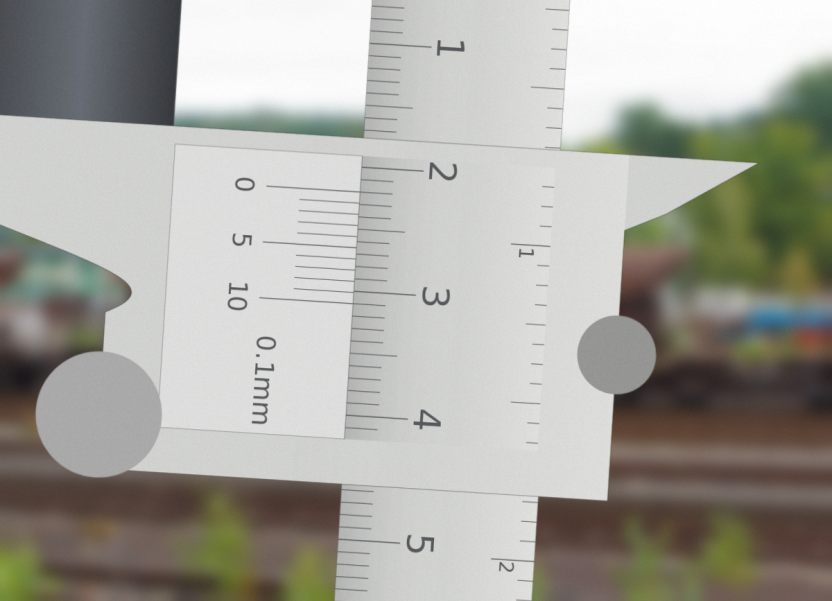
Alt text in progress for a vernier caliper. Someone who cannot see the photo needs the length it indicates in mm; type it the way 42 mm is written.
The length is 22.0 mm
